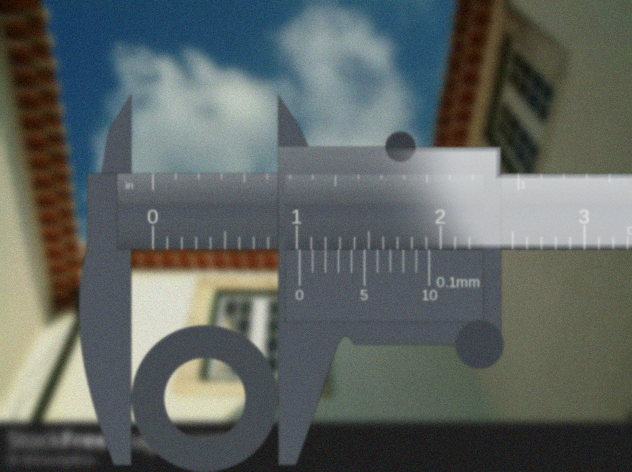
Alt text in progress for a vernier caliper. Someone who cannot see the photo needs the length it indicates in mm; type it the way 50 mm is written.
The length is 10.2 mm
